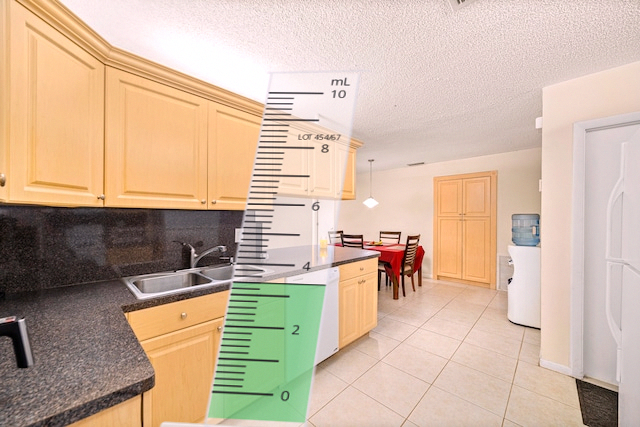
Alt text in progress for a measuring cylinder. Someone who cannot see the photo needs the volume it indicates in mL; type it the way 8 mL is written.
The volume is 3.4 mL
